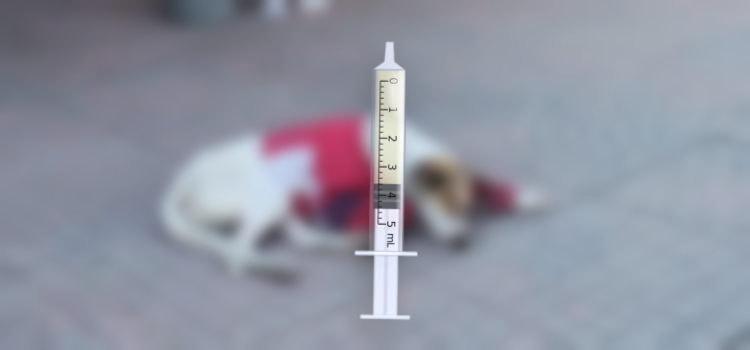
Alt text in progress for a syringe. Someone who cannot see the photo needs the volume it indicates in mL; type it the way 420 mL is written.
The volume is 3.6 mL
